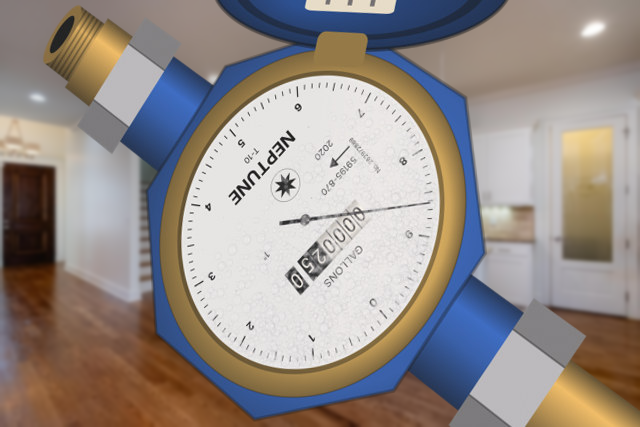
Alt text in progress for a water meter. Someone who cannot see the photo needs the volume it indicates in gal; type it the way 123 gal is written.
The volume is 248.6 gal
